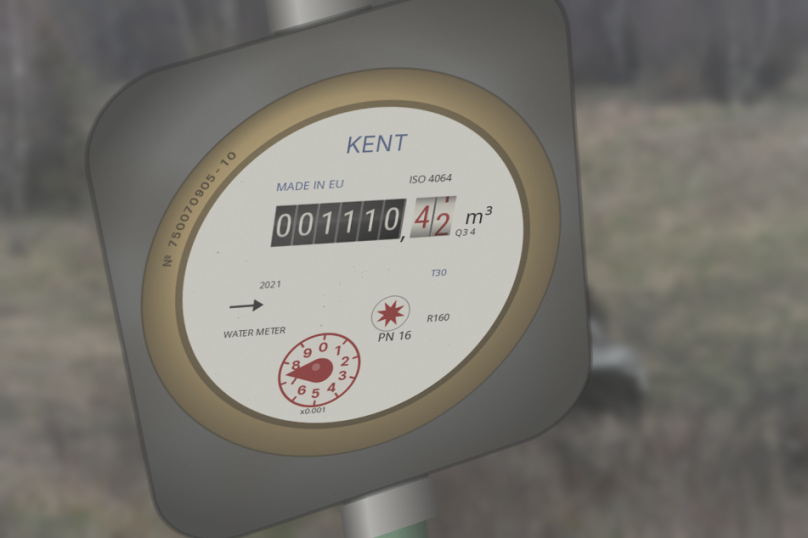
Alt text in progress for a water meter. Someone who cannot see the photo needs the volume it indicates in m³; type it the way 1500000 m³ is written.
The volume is 1110.417 m³
